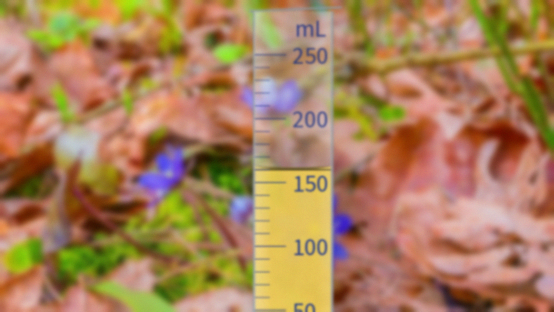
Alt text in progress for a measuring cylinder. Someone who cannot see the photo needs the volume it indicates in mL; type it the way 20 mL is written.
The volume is 160 mL
